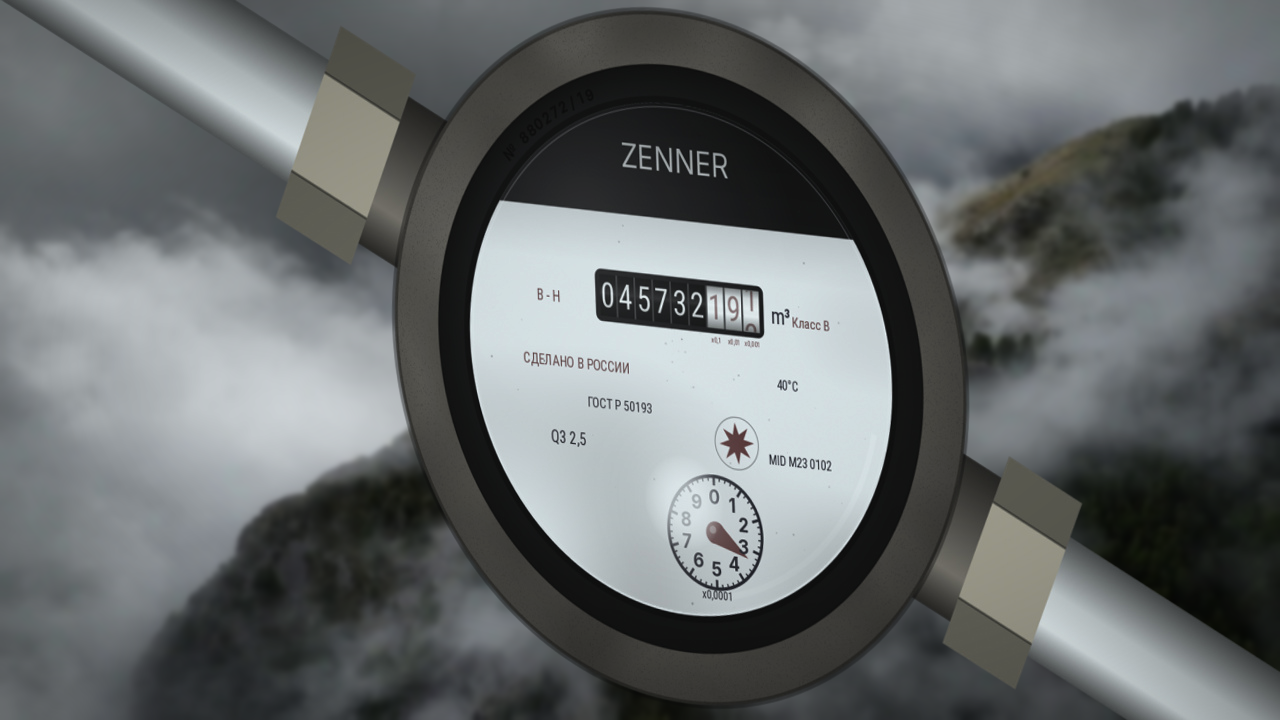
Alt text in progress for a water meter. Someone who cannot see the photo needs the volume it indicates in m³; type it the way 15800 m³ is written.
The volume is 45732.1913 m³
